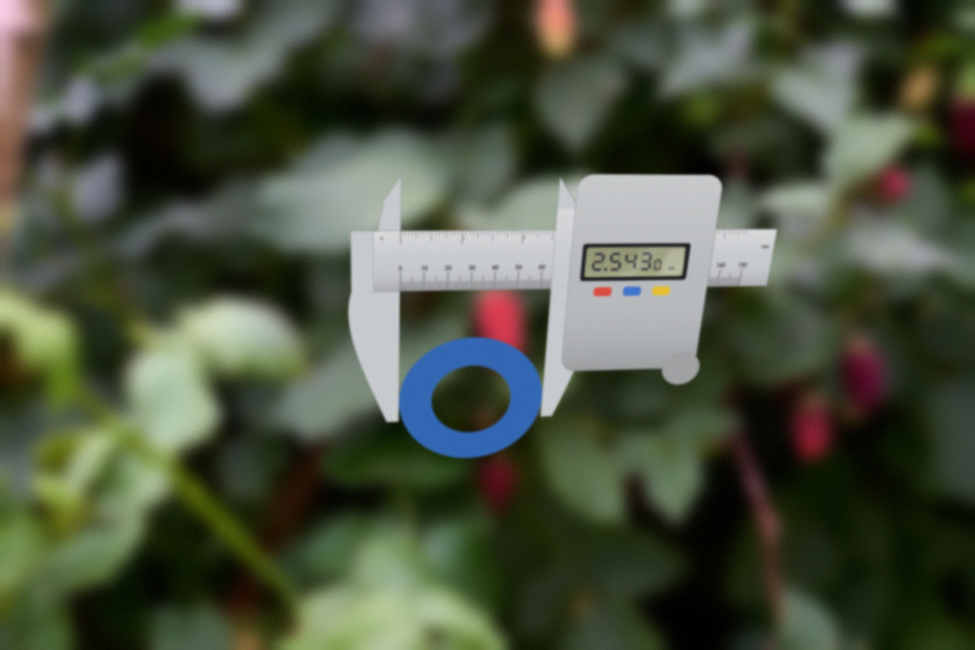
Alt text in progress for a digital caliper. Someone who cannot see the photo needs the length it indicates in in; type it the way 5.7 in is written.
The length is 2.5430 in
